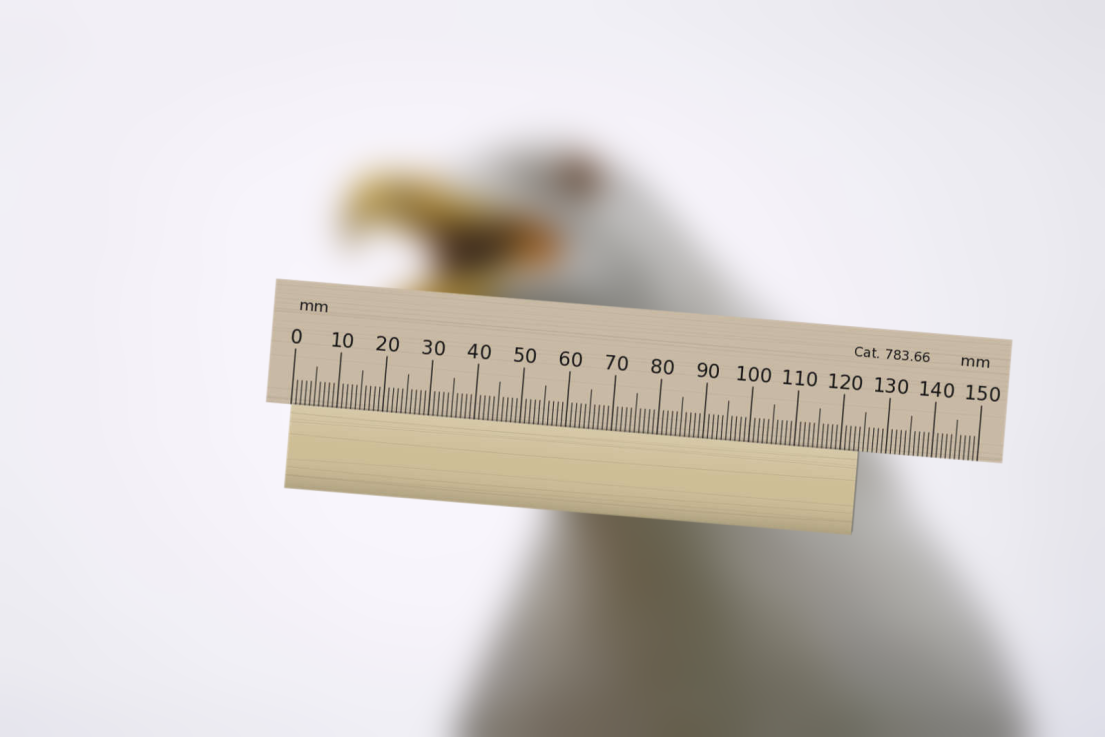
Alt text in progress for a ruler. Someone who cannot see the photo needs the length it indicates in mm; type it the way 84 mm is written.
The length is 124 mm
